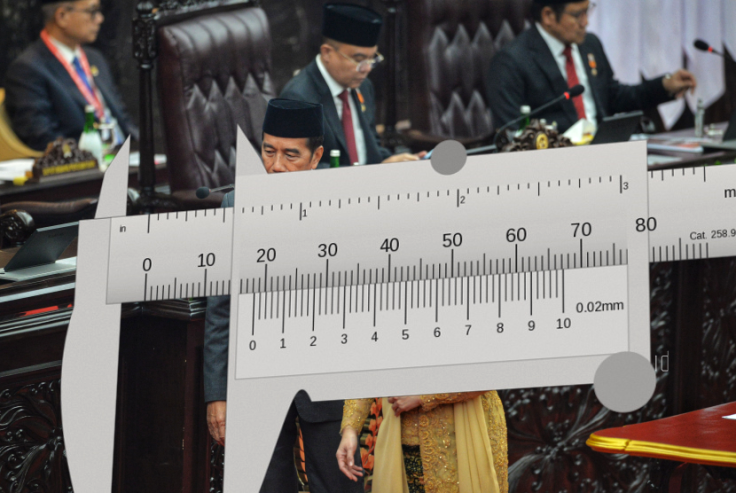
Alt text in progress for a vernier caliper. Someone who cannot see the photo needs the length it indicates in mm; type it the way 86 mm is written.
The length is 18.2 mm
